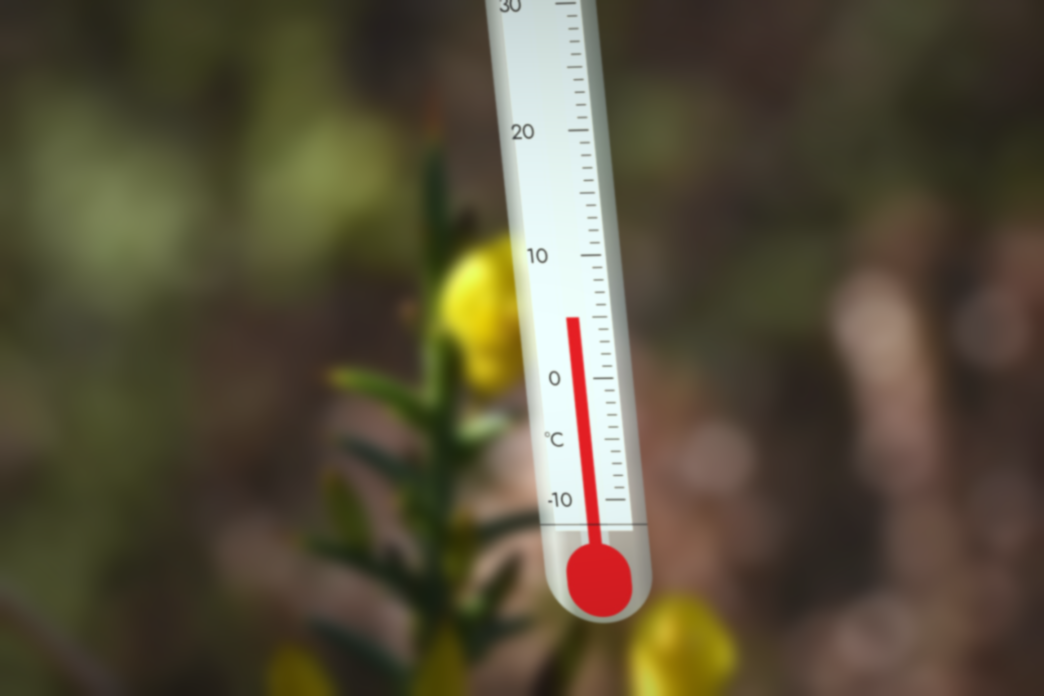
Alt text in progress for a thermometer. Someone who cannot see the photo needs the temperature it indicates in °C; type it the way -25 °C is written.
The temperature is 5 °C
